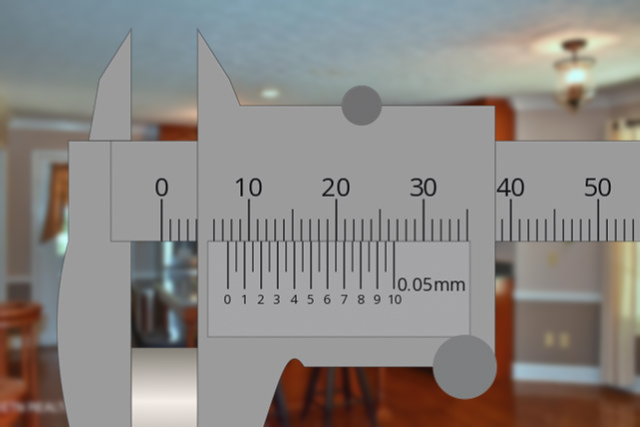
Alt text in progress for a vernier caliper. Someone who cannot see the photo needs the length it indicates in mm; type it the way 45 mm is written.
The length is 7.6 mm
